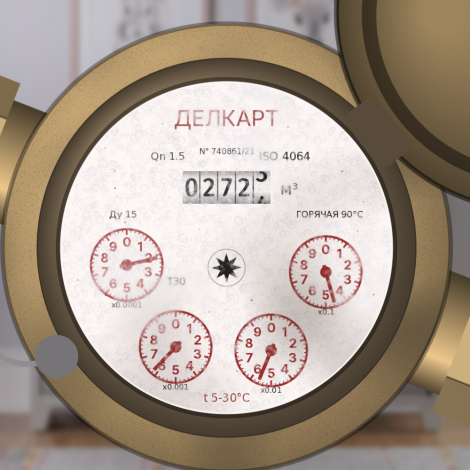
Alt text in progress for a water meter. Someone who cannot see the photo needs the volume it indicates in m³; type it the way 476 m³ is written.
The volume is 2723.4562 m³
